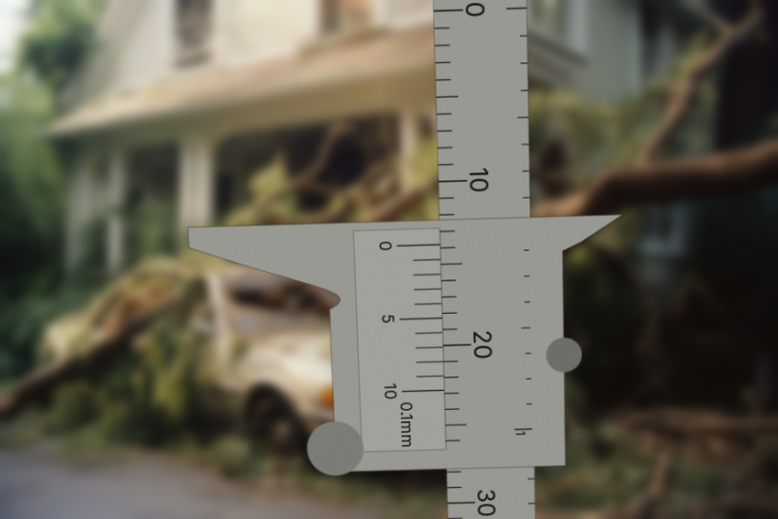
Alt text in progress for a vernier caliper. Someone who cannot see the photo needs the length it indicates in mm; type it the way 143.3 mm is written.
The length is 13.8 mm
